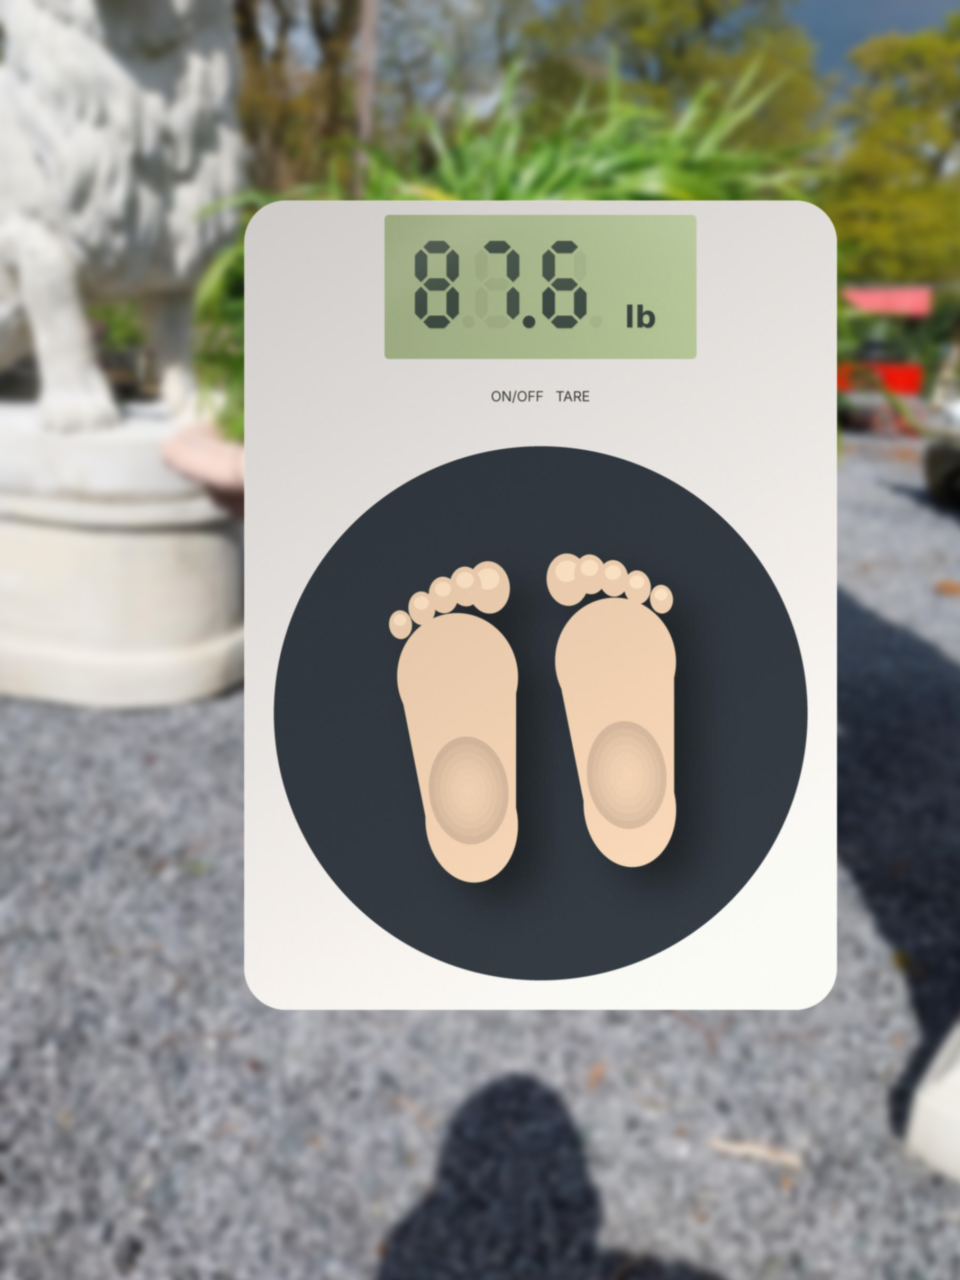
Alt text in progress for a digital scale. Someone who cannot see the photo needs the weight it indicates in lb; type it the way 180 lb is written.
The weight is 87.6 lb
